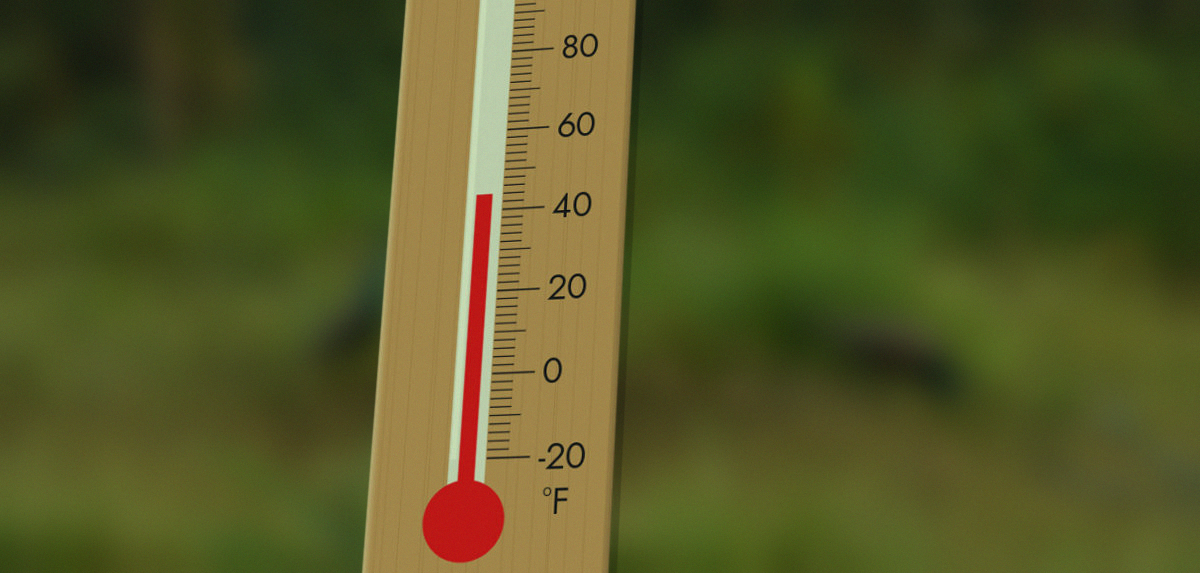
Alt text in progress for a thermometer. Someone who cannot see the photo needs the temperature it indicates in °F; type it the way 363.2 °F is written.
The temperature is 44 °F
